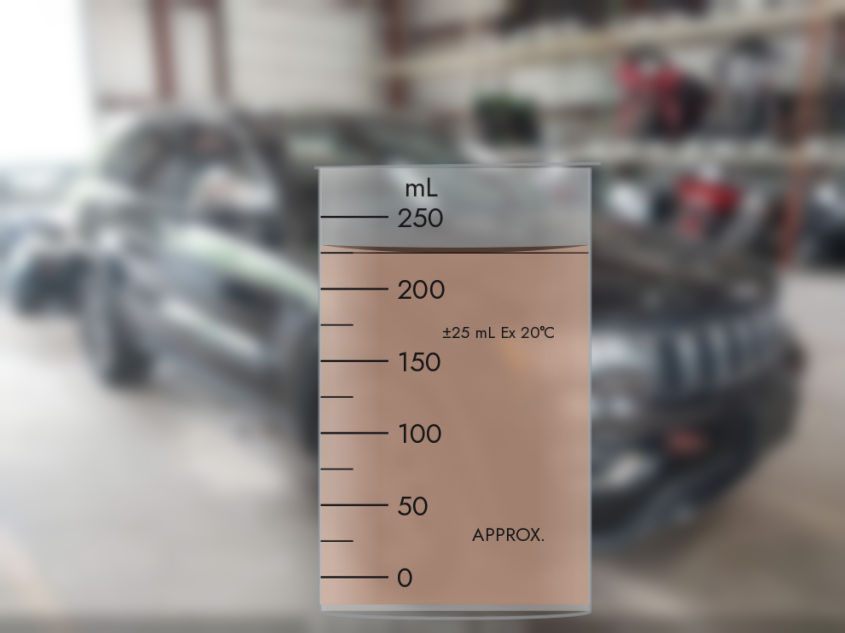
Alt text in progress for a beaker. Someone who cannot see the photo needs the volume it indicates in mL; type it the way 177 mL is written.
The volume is 225 mL
